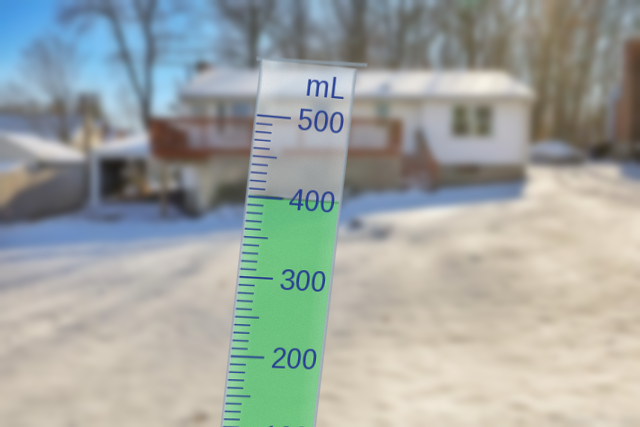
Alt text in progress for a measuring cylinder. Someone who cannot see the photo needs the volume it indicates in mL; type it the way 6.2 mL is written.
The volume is 400 mL
